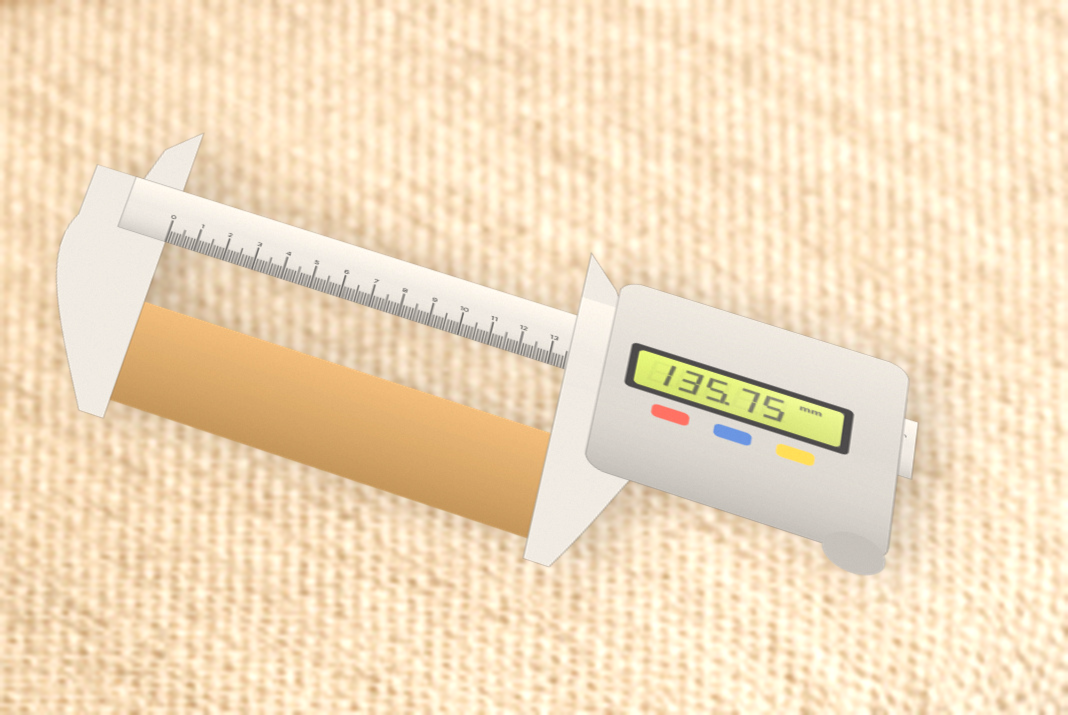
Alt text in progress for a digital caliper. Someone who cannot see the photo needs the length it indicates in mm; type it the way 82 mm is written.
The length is 135.75 mm
